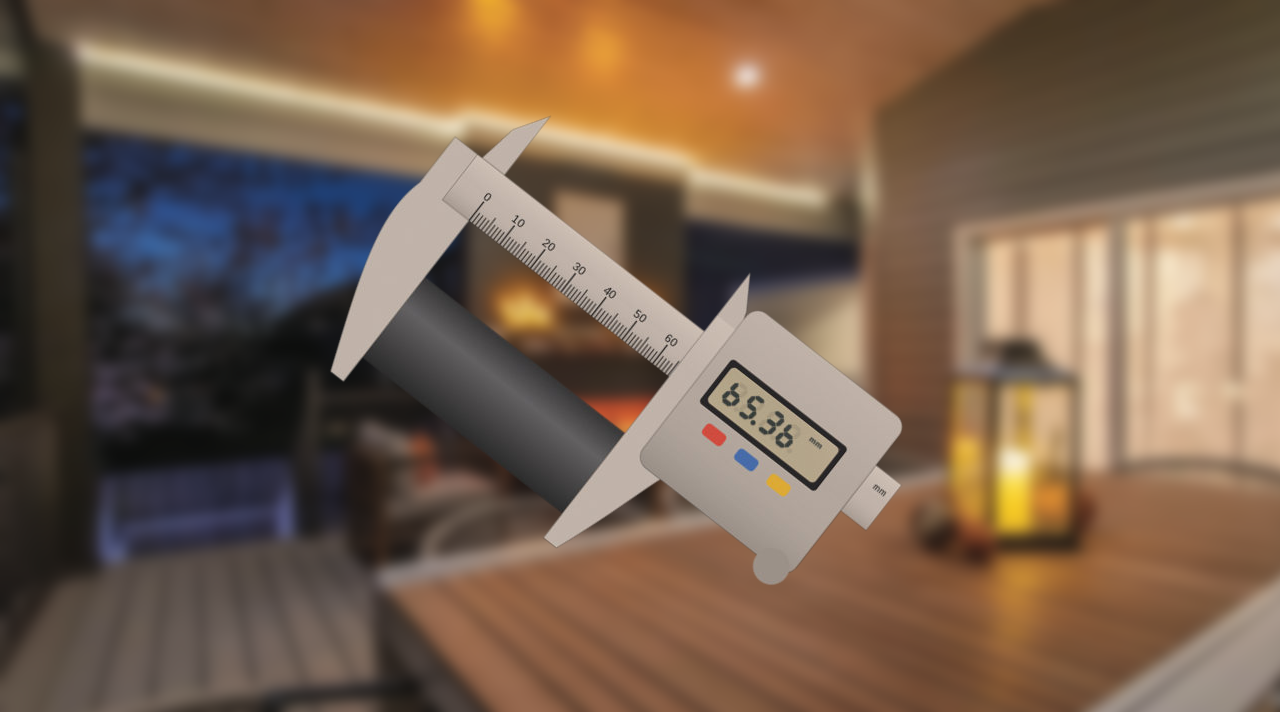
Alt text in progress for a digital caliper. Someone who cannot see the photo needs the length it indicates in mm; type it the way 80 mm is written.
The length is 65.36 mm
